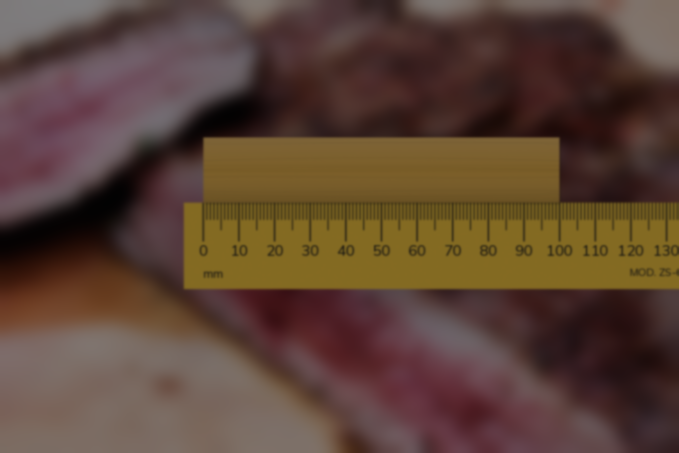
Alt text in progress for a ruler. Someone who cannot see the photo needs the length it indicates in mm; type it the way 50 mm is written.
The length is 100 mm
